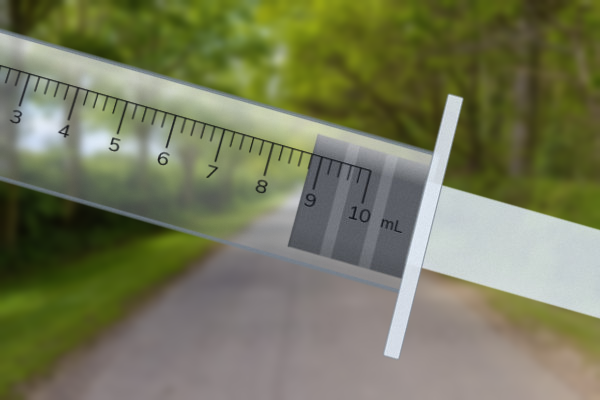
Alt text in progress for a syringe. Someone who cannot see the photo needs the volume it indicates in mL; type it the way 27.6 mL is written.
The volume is 8.8 mL
